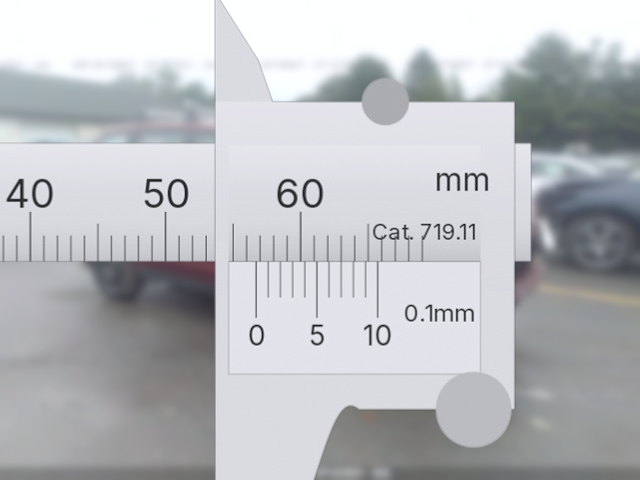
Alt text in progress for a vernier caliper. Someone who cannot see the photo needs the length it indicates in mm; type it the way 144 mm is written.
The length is 56.7 mm
